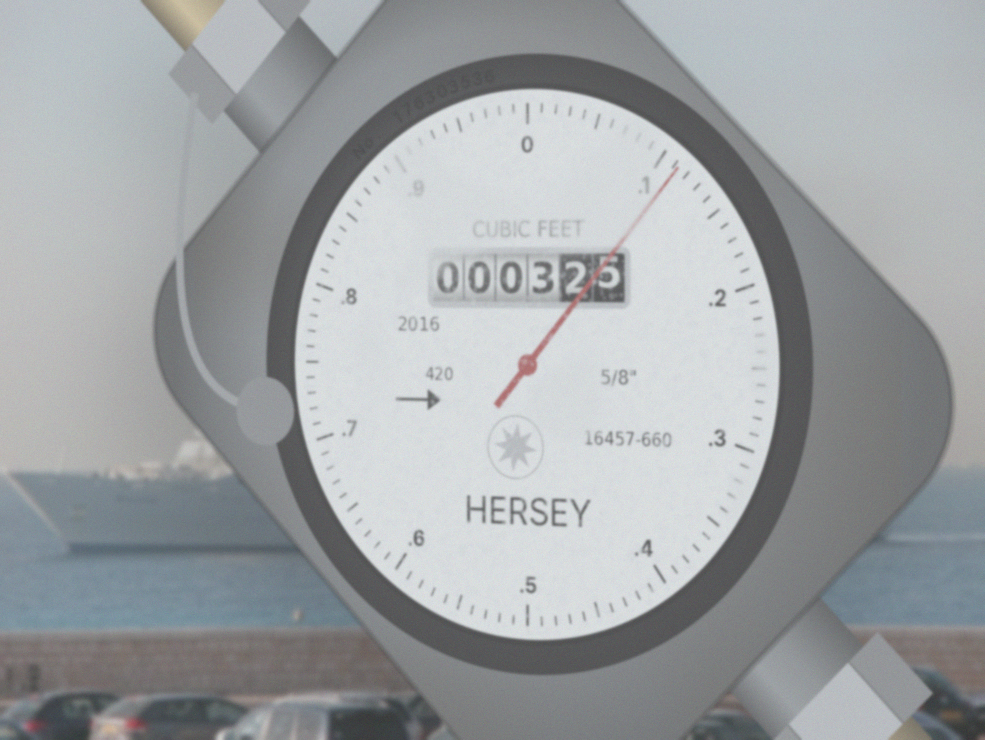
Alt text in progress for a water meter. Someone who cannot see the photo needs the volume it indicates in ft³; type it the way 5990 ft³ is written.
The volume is 325.11 ft³
